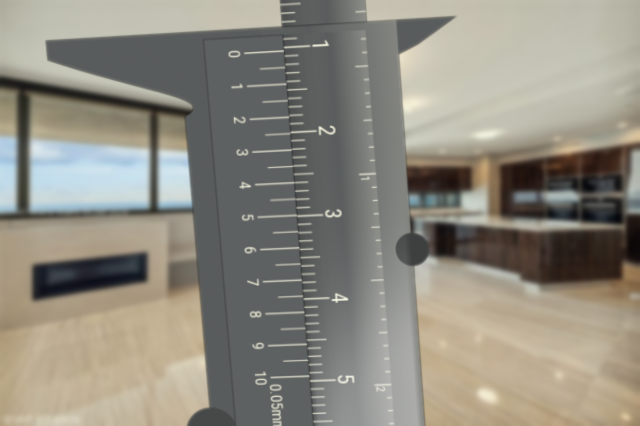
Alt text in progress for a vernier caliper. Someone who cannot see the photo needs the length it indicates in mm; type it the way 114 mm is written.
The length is 10.4 mm
